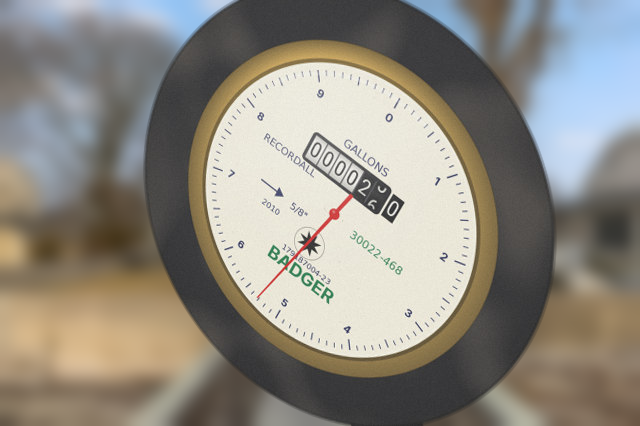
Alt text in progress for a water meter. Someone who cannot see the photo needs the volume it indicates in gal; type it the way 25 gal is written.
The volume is 255.3 gal
